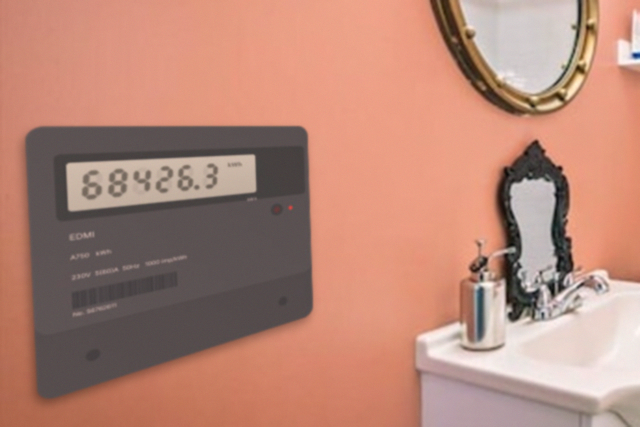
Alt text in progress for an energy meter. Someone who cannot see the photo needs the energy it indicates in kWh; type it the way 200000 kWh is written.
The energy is 68426.3 kWh
